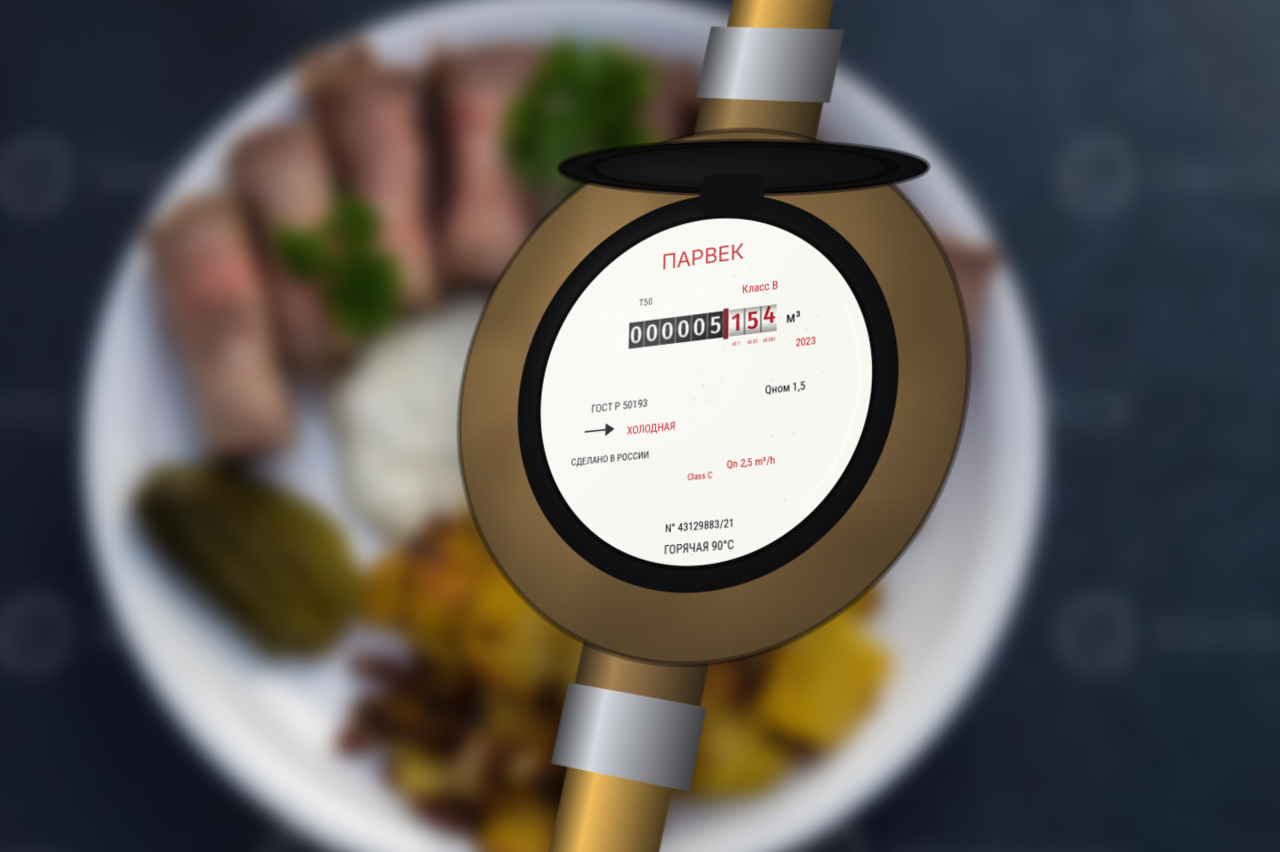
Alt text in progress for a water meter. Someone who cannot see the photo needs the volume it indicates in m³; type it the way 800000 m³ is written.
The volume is 5.154 m³
